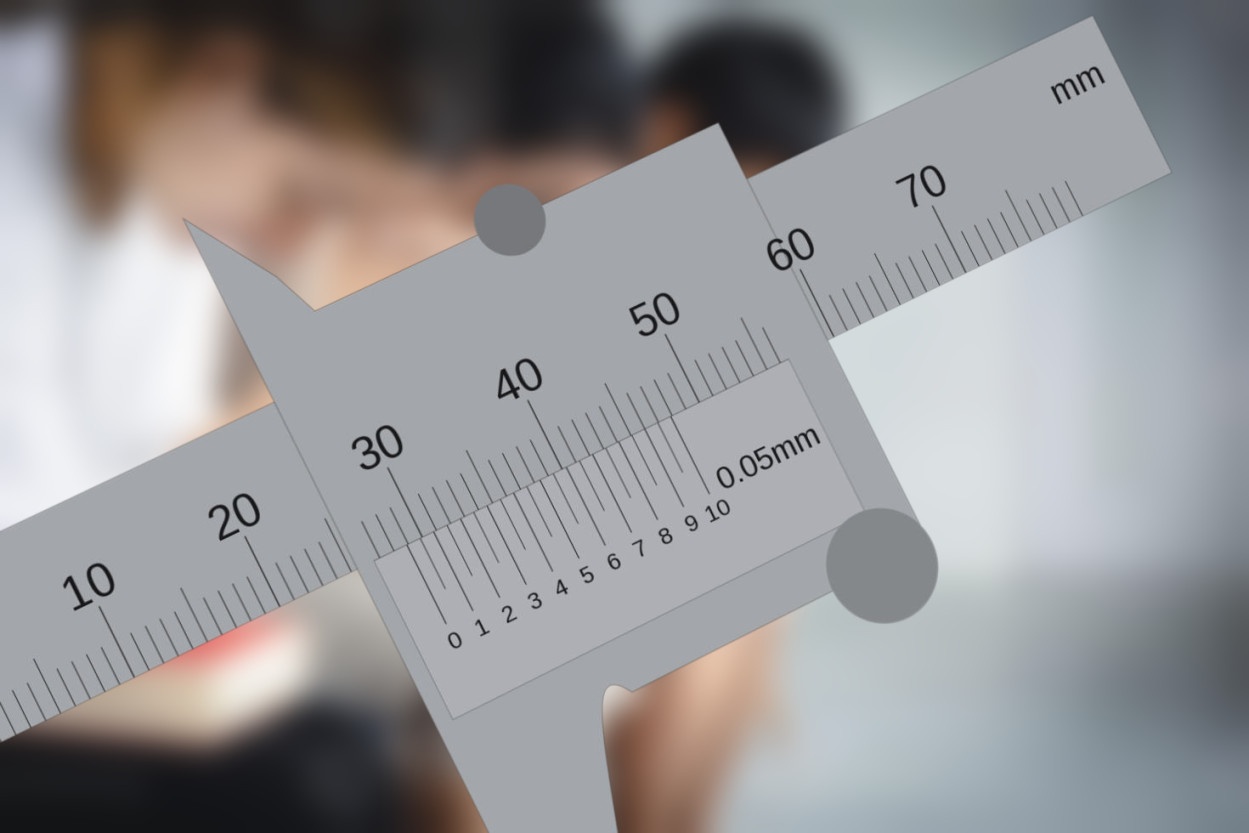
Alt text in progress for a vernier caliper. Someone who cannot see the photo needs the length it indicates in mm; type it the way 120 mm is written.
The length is 28.9 mm
